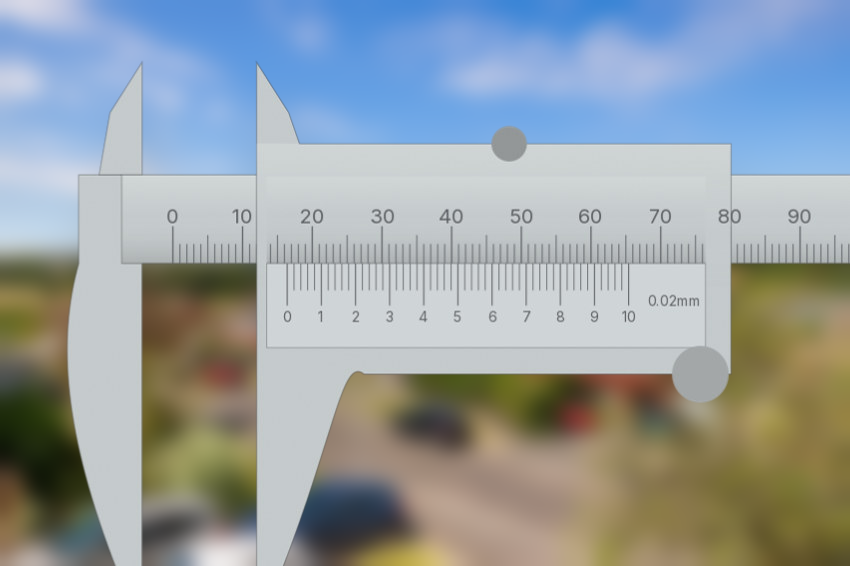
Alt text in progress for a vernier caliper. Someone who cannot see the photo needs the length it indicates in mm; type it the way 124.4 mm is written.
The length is 16.4 mm
